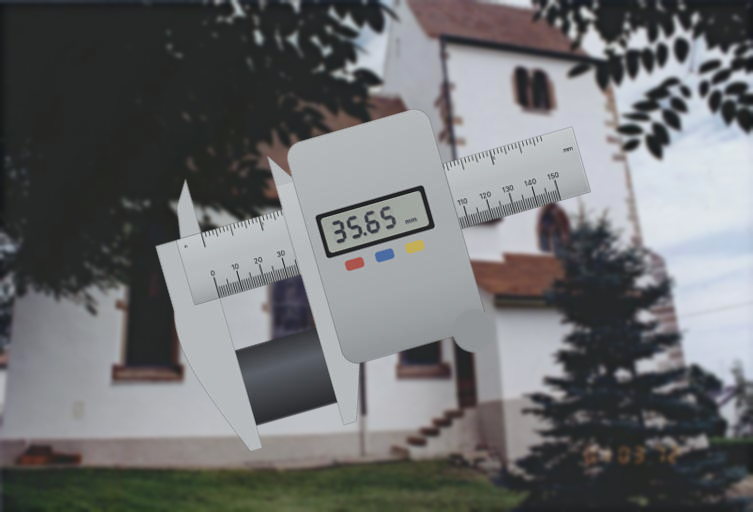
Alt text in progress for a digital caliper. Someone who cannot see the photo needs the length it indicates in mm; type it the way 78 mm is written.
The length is 35.65 mm
